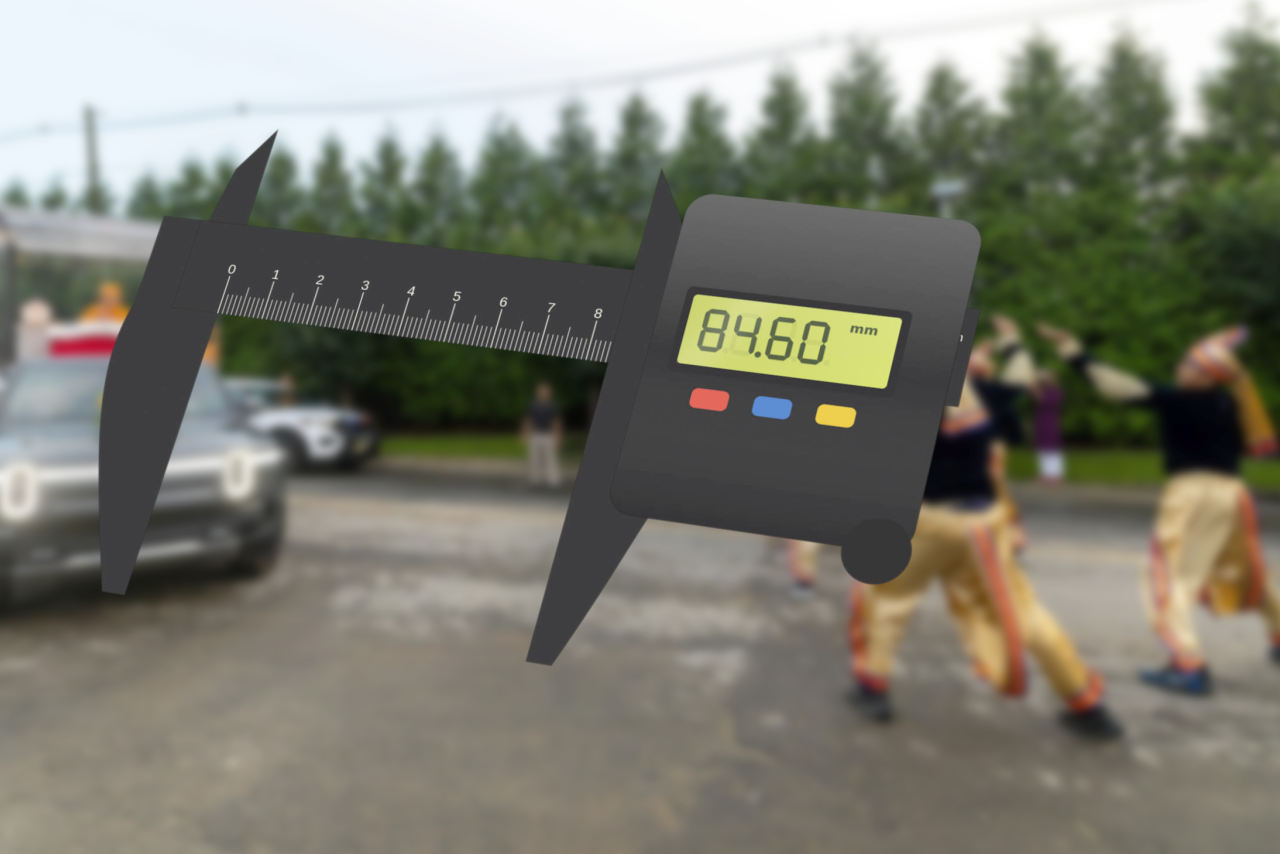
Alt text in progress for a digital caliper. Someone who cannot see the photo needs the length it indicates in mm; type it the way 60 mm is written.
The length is 84.60 mm
